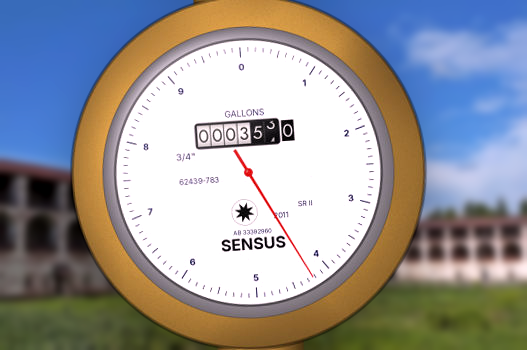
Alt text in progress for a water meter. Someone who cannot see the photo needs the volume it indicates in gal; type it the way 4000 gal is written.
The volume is 3534.2 gal
